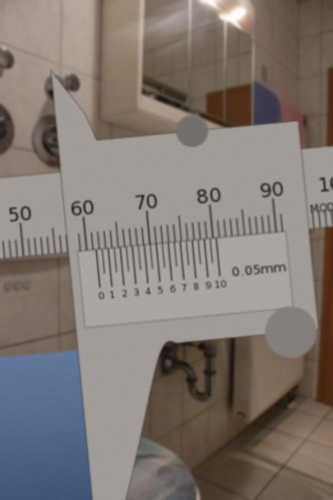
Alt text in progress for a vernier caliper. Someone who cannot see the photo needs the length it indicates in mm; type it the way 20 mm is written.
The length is 61.5 mm
